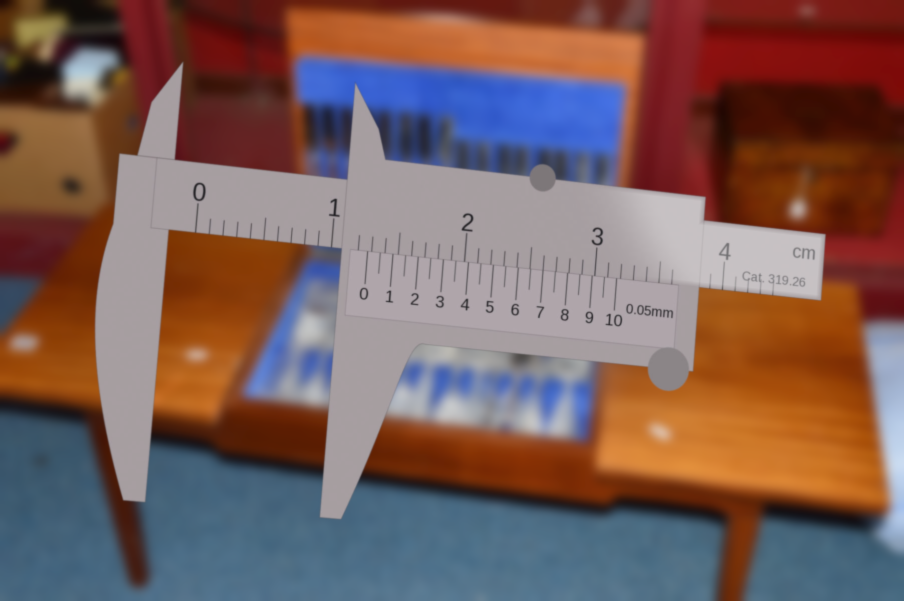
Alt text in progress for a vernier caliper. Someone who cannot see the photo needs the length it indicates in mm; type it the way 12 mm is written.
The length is 12.7 mm
